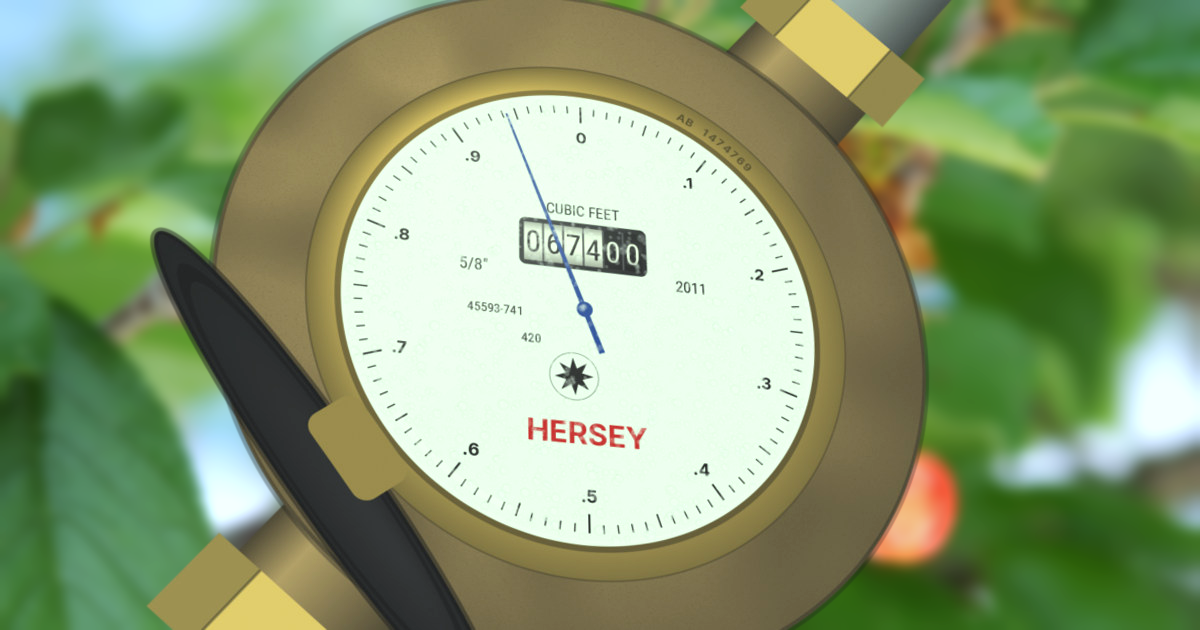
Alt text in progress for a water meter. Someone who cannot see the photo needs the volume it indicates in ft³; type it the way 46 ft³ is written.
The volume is 67399.94 ft³
